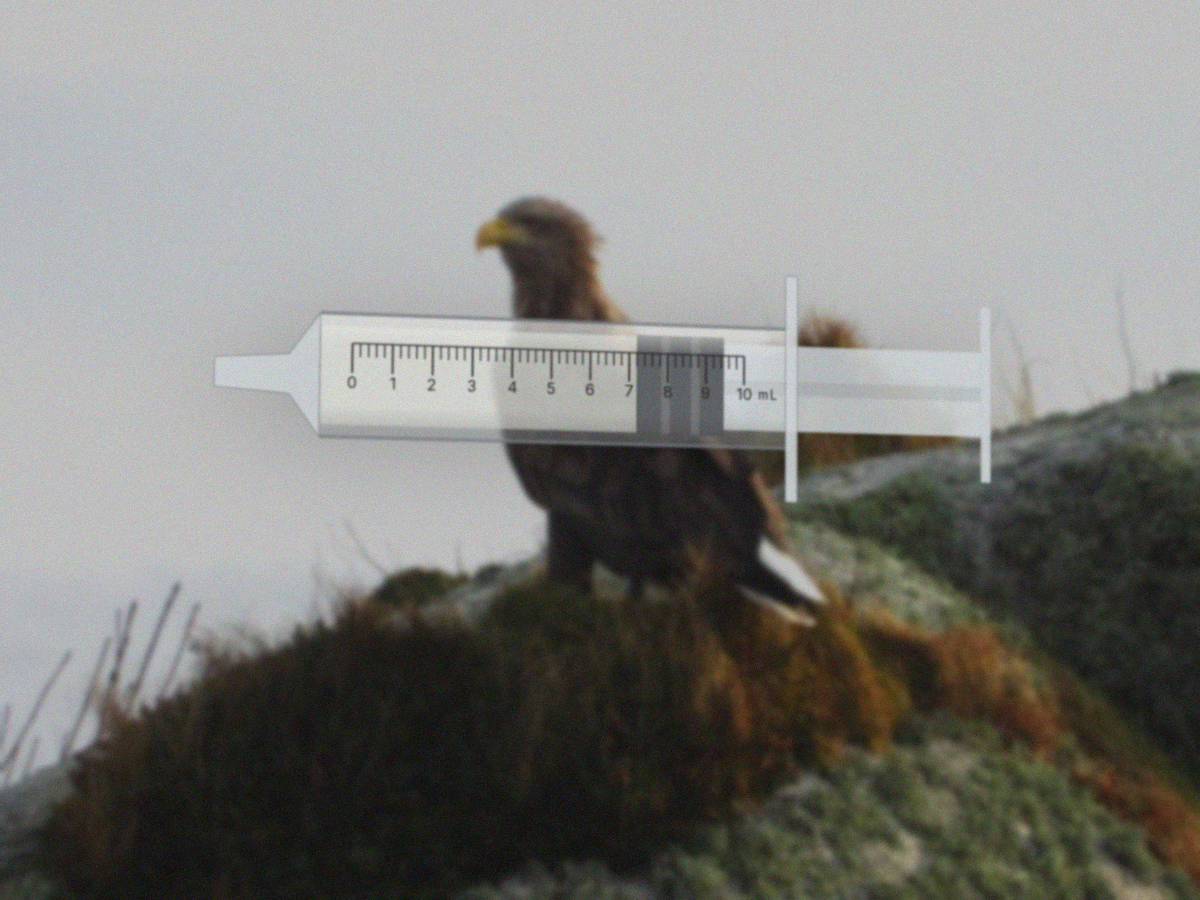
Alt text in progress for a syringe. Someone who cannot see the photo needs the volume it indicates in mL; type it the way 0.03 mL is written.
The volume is 7.2 mL
